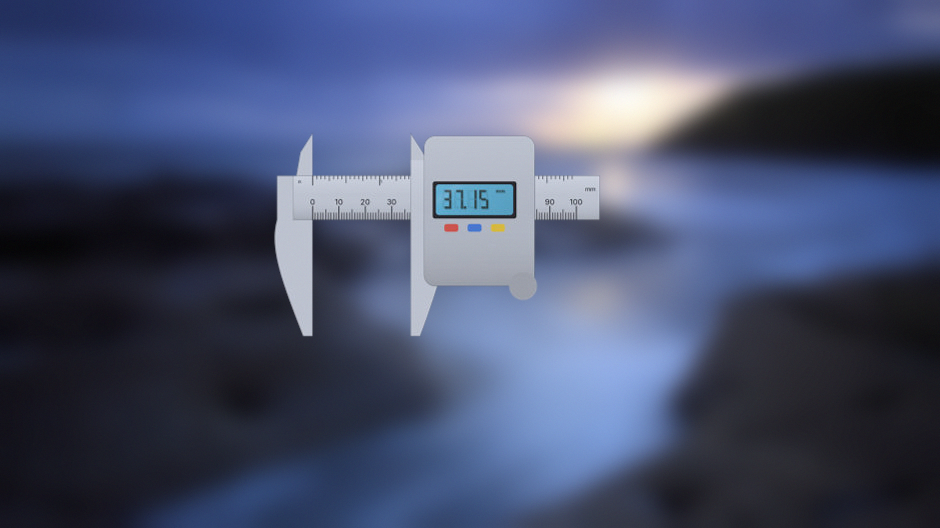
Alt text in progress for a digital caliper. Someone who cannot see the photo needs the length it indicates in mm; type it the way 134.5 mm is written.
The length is 37.15 mm
